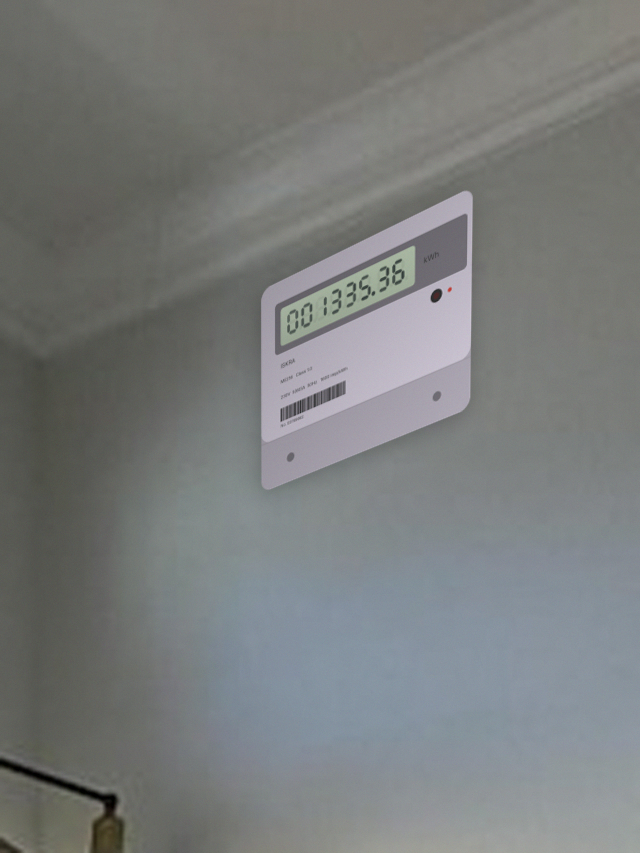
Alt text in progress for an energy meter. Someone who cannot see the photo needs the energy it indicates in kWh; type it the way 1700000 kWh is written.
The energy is 1335.36 kWh
